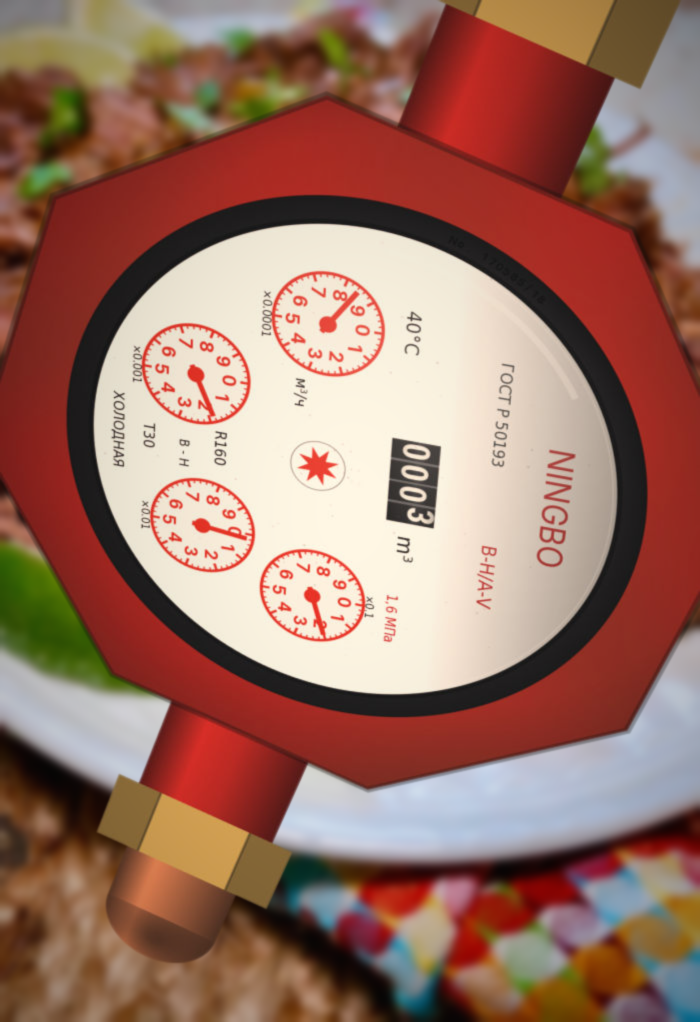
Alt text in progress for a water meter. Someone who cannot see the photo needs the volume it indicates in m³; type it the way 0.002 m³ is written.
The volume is 3.2018 m³
